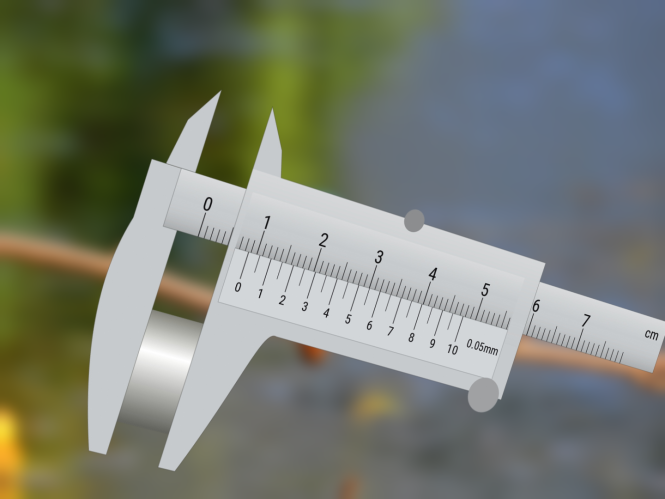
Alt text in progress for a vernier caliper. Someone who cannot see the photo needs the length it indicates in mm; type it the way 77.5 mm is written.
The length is 8.6 mm
